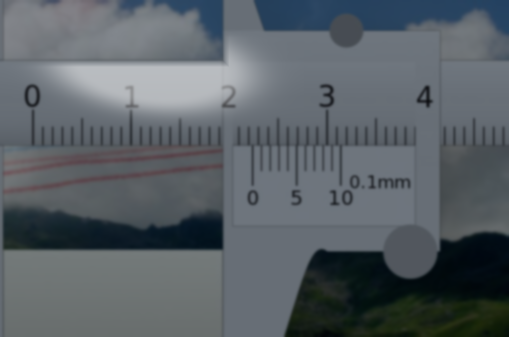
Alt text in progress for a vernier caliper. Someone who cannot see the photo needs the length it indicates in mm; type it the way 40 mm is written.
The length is 22.4 mm
